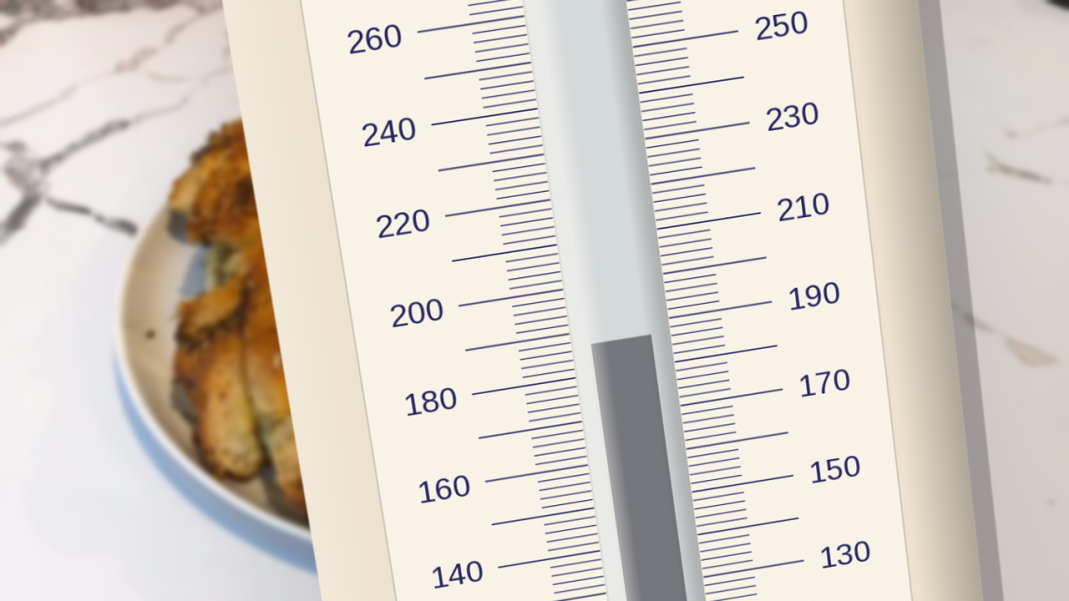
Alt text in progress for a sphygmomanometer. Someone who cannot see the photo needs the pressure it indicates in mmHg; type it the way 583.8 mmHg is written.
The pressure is 187 mmHg
